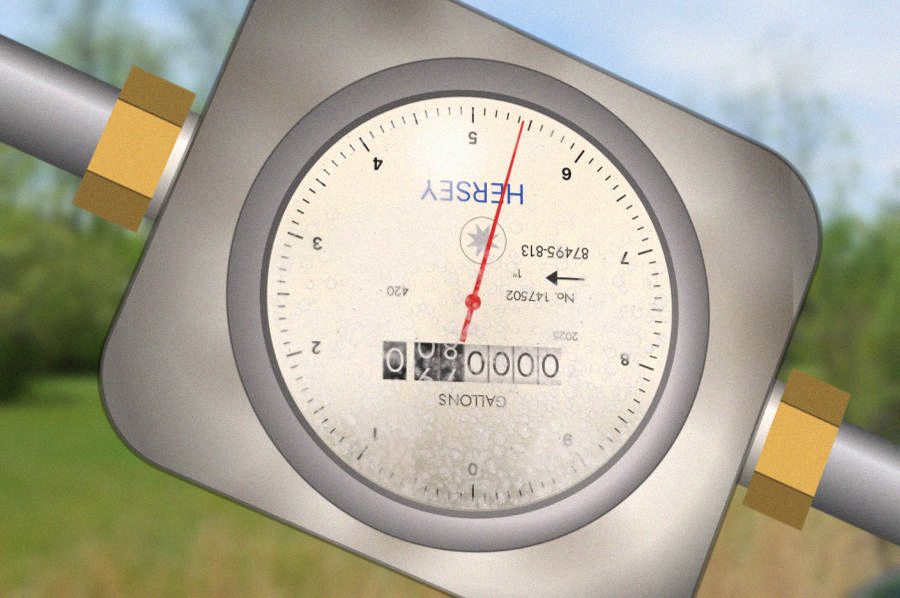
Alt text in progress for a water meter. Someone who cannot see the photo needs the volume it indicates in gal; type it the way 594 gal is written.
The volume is 795.4 gal
